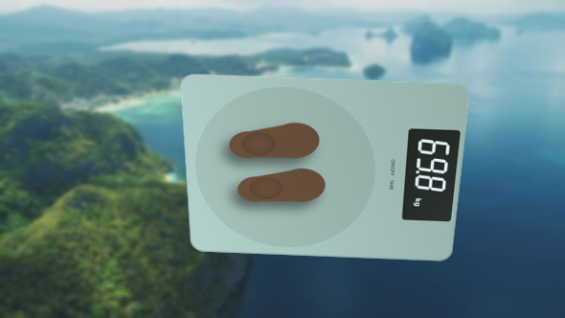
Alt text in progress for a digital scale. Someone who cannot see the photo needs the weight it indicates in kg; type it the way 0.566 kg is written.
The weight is 69.8 kg
